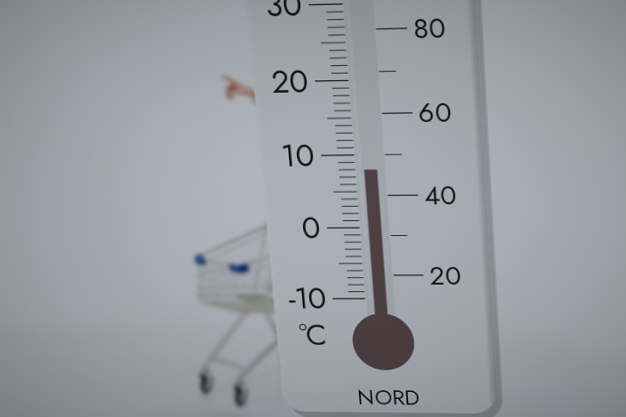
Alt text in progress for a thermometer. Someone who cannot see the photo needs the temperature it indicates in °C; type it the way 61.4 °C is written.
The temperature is 8 °C
